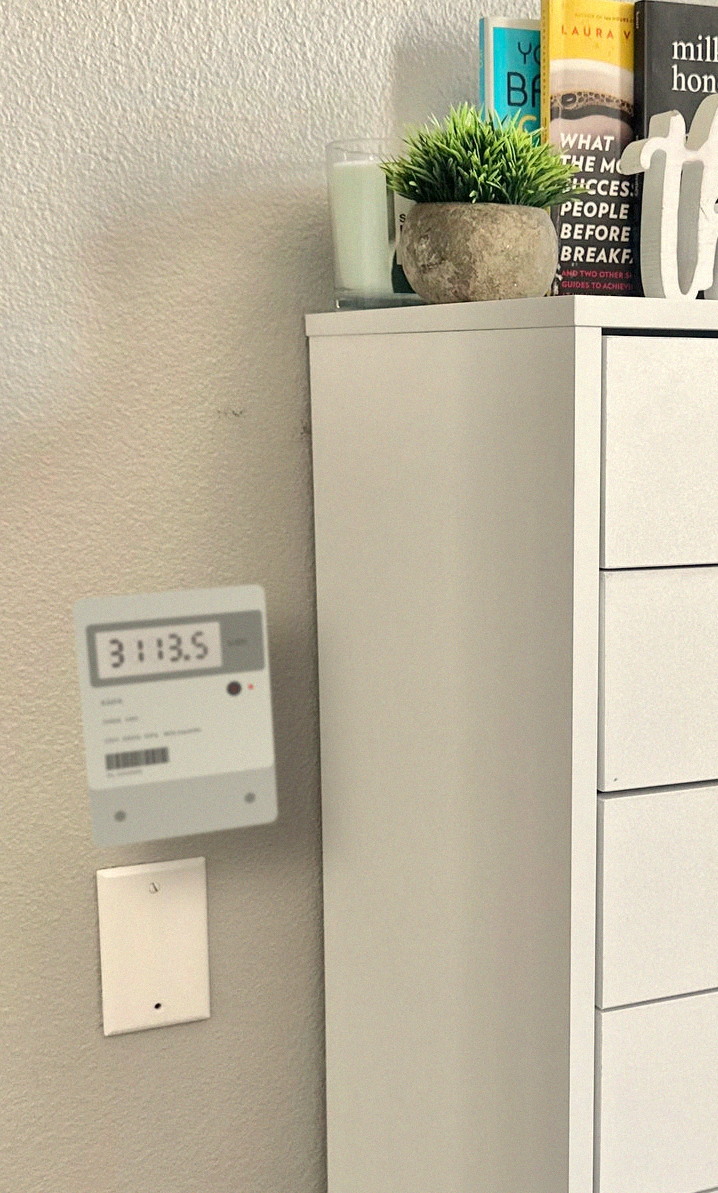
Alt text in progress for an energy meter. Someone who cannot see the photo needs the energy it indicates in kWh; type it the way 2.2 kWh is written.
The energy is 3113.5 kWh
